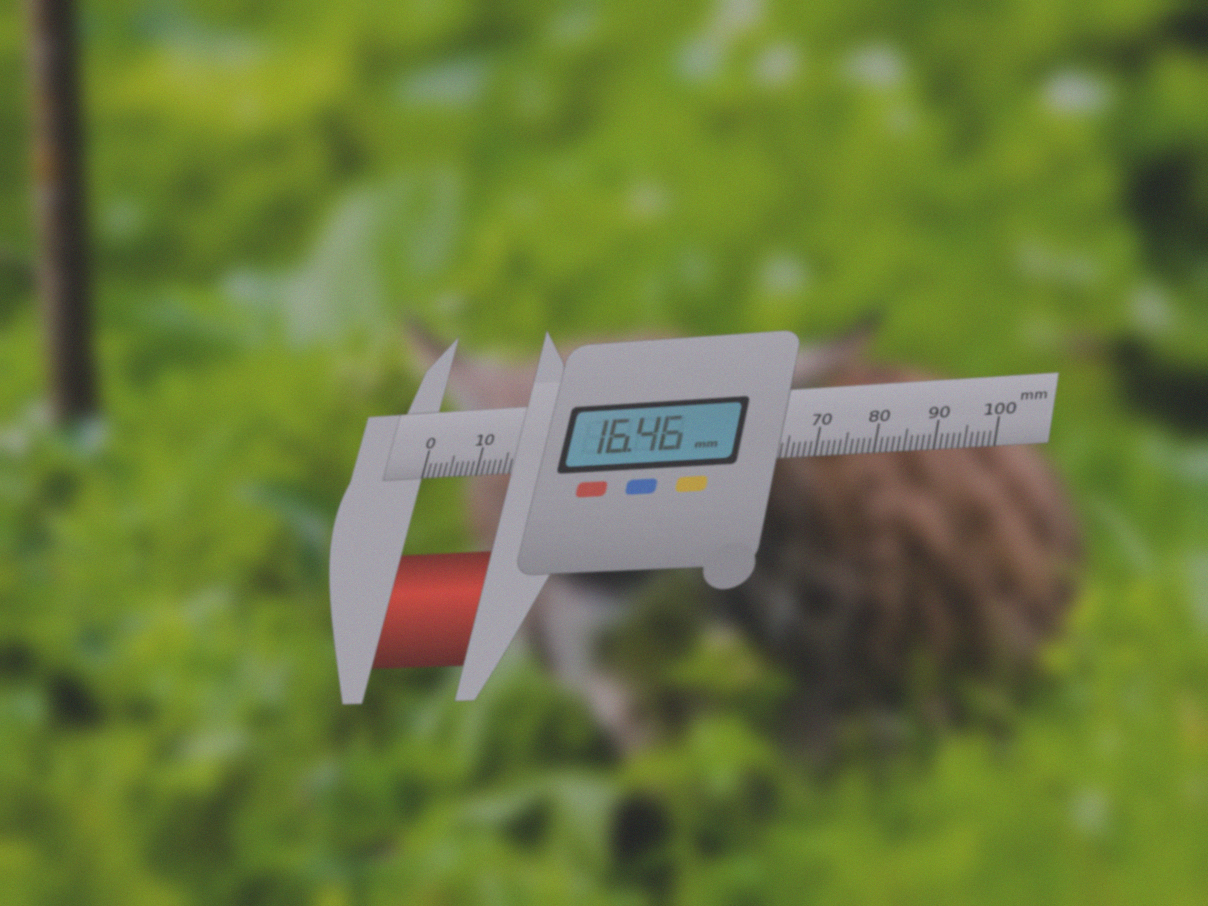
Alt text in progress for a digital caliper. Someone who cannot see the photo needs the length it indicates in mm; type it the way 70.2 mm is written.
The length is 16.46 mm
